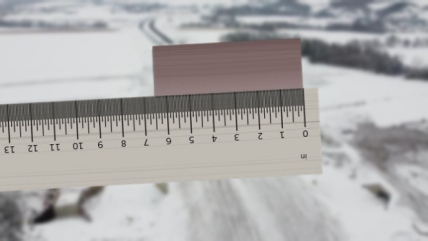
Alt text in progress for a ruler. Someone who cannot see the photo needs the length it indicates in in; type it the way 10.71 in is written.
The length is 6.5 in
